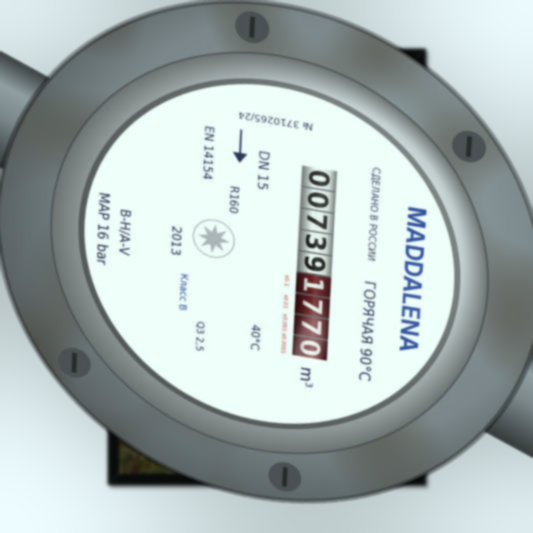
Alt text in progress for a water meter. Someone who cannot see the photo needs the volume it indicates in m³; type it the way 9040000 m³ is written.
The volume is 739.1770 m³
